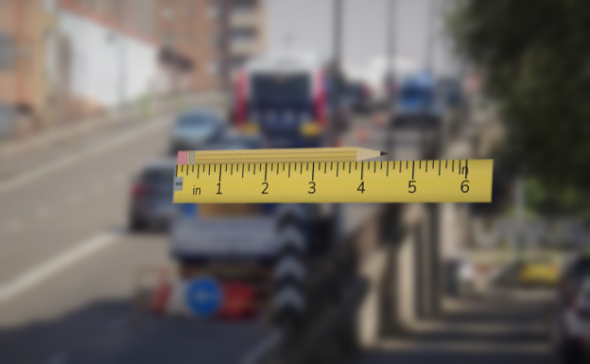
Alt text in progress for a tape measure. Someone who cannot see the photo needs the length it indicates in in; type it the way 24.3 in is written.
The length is 4.5 in
